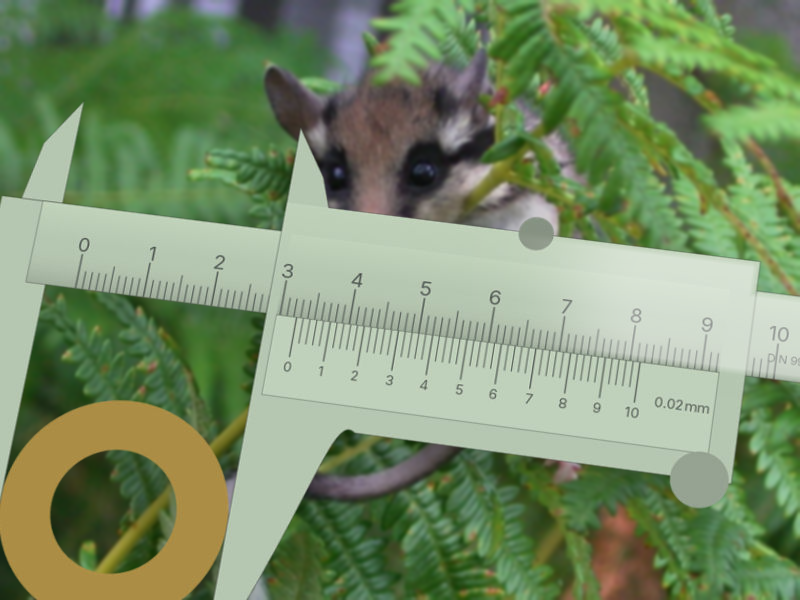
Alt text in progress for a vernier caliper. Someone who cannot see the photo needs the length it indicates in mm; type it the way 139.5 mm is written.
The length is 32.4 mm
